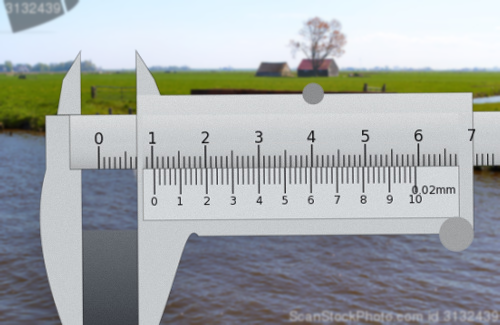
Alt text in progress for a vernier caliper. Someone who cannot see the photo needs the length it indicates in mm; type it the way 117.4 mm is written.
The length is 10.4 mm
